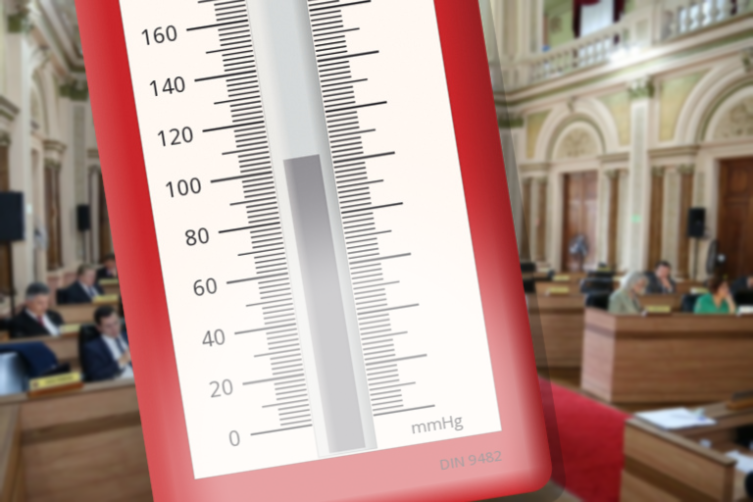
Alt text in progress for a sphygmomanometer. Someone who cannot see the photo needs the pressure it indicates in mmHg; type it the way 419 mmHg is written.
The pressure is 104 mmHg
